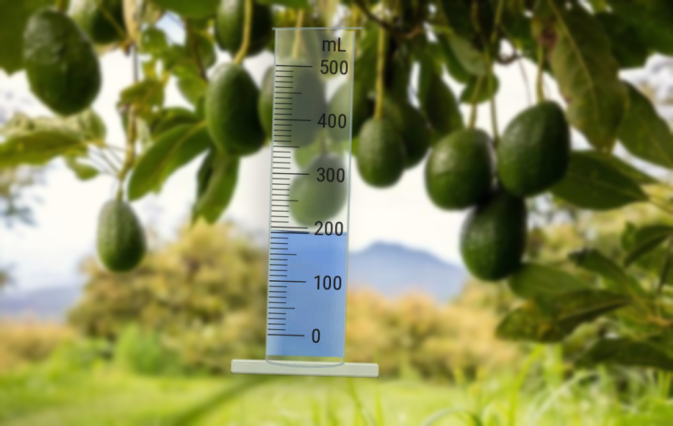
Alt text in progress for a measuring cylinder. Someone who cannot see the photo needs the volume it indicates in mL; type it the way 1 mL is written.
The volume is 190 mL
